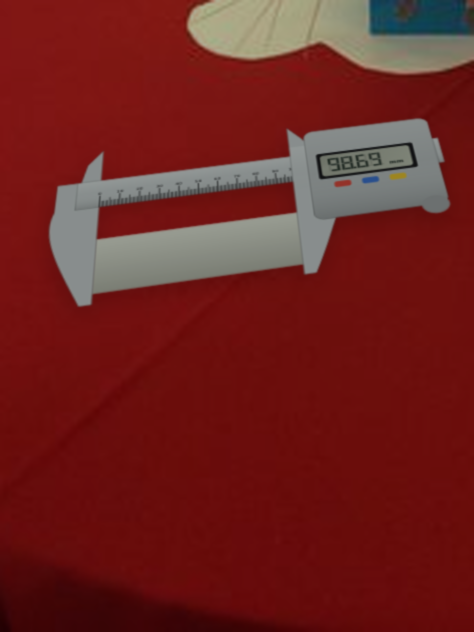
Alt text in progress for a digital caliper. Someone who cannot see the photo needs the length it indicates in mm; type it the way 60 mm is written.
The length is 98.69 mm
